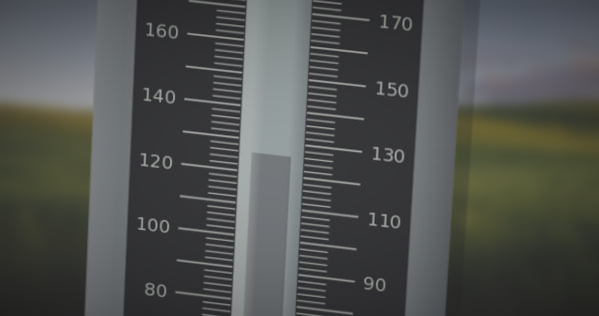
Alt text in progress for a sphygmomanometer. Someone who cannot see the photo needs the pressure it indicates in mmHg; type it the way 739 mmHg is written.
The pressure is 126 mmHg
